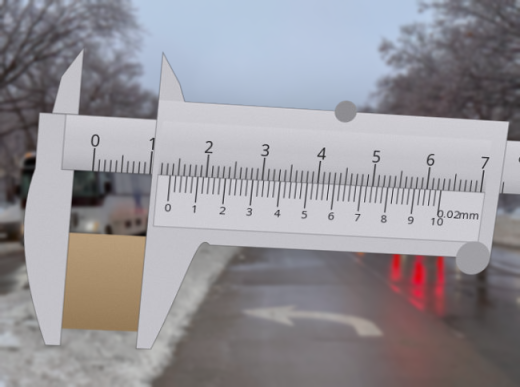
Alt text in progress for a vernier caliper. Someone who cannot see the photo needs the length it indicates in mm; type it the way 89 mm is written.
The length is 13.6 mm
